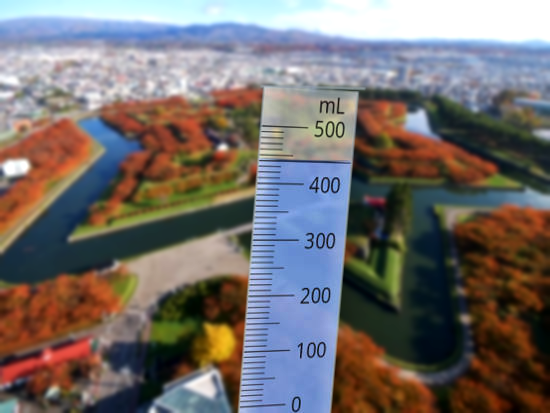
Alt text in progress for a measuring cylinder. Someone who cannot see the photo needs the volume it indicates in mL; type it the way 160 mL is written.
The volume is 440 mL
